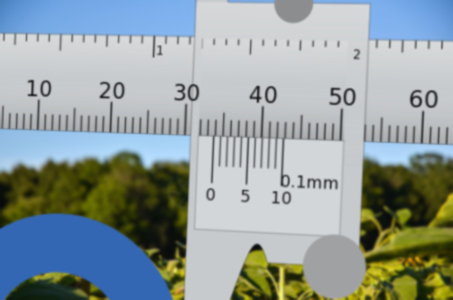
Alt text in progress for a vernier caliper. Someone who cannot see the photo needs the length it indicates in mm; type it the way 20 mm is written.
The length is 33.8 mm
